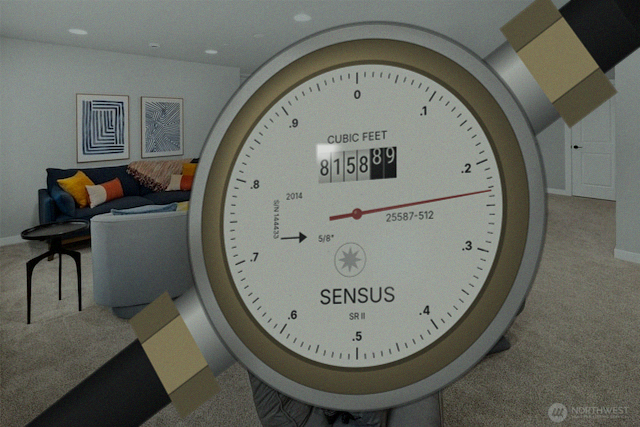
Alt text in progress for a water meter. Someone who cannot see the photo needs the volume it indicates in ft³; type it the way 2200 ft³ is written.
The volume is 815889.23 ft³
